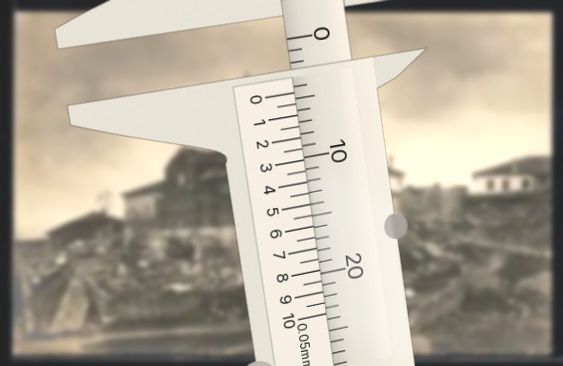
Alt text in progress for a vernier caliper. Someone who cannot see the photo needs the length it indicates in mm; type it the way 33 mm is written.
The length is 4.5 mm
